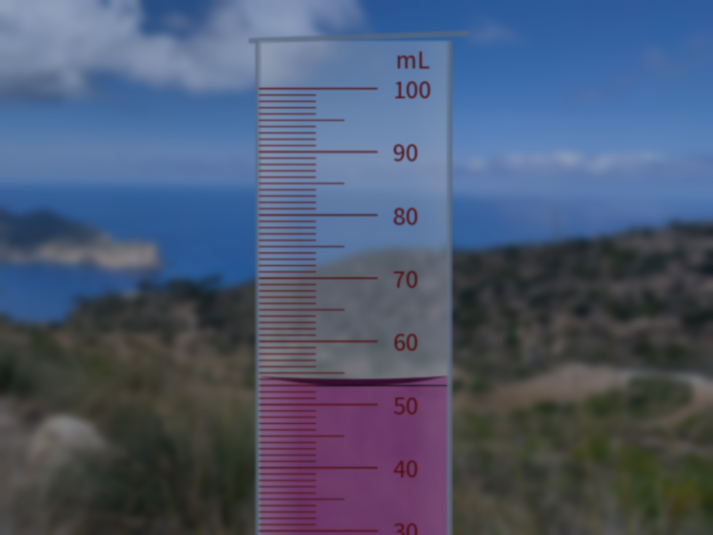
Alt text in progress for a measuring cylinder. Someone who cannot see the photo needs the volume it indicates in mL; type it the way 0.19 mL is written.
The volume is 53 mL
